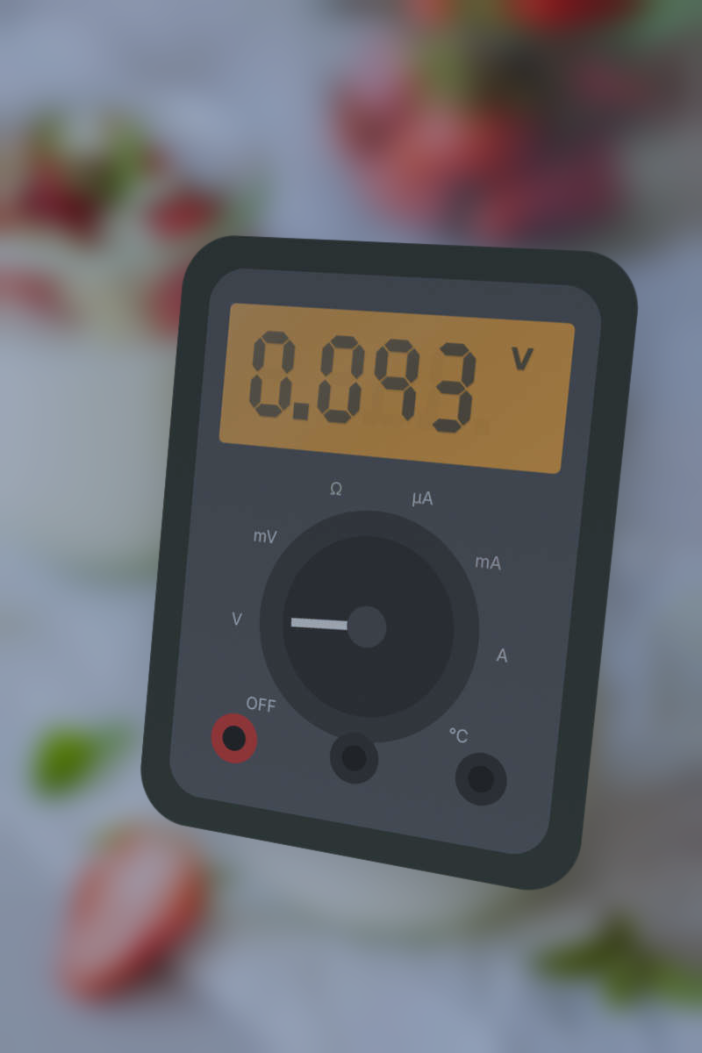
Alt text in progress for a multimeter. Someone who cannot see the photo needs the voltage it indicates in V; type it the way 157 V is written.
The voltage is 0.093 V
